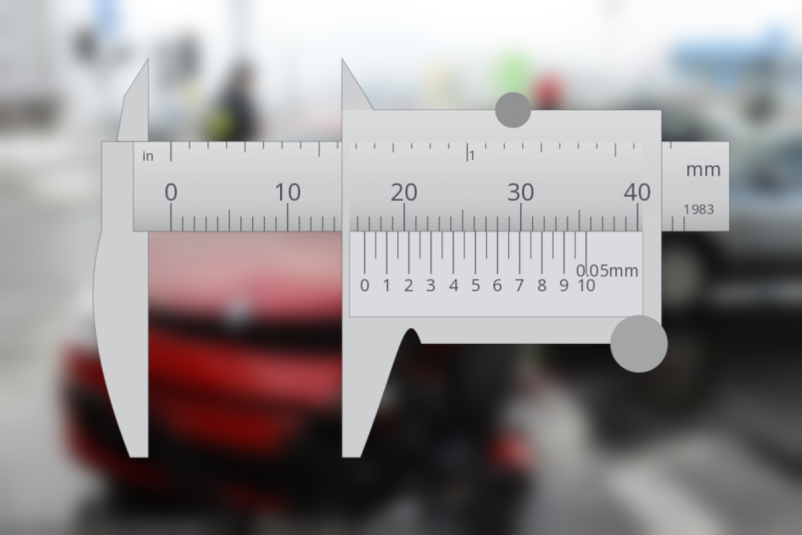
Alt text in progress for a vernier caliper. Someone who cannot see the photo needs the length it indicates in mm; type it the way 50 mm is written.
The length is 16.6 mm
